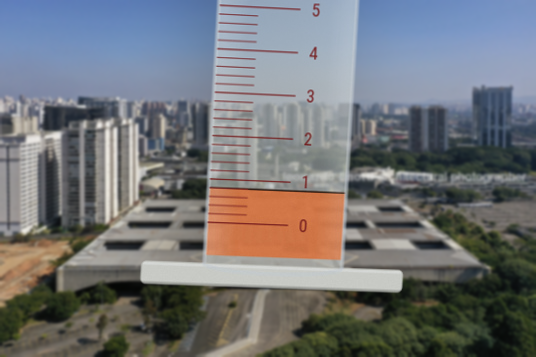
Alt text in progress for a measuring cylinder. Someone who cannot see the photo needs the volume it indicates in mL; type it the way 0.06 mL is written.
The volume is 0.8 mL
